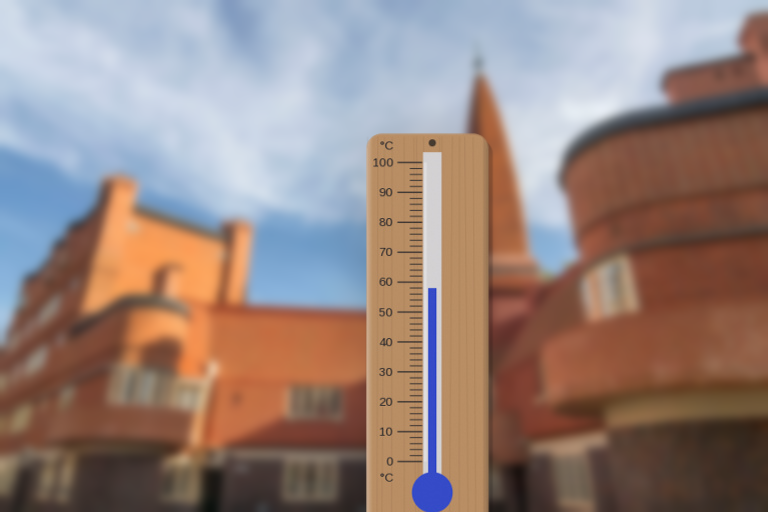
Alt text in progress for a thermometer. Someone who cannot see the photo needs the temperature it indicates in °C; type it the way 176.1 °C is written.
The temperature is 58 °C
